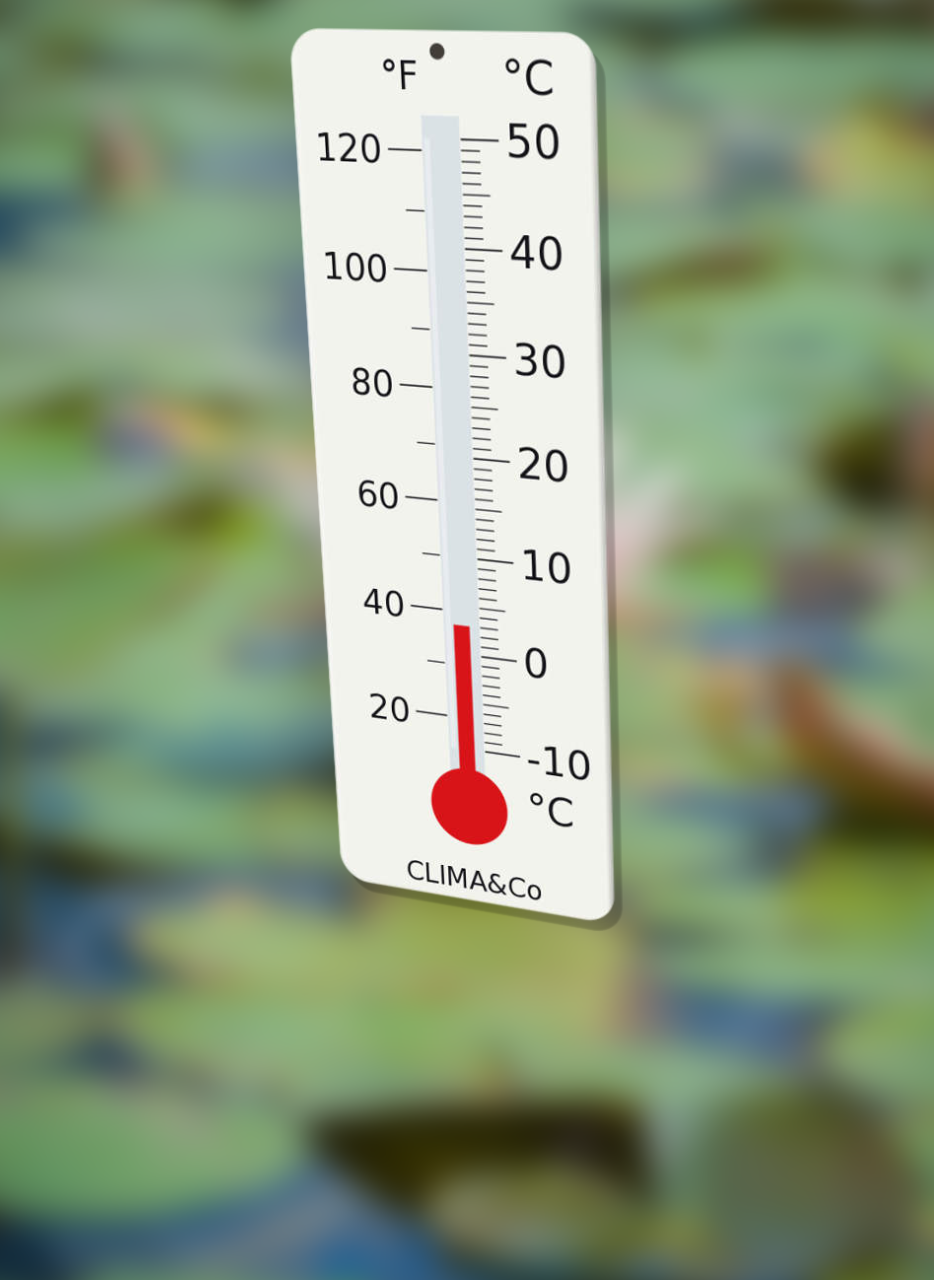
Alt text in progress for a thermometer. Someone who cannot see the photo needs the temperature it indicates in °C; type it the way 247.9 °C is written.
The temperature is 3 °C
